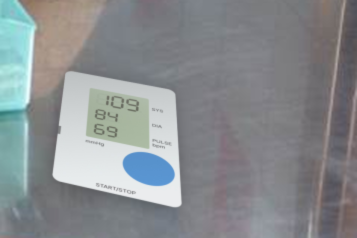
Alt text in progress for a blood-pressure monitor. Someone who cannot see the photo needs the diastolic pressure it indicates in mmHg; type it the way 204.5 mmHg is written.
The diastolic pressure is 84 mmHg
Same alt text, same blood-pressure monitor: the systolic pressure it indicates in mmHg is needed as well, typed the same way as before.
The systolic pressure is 109 mmHg
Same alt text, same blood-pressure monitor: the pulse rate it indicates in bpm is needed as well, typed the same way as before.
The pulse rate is 69 bpm
